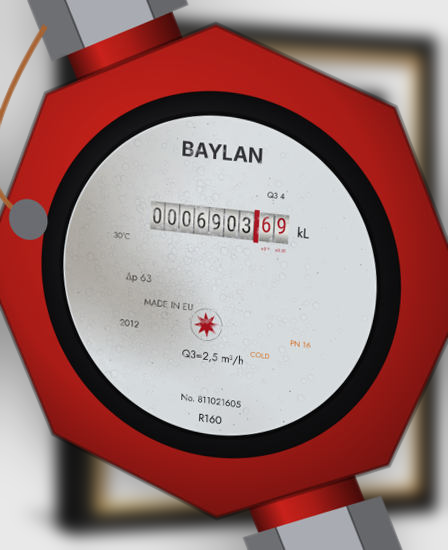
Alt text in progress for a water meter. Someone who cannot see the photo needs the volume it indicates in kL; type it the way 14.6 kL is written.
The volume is 6903.69 kL
